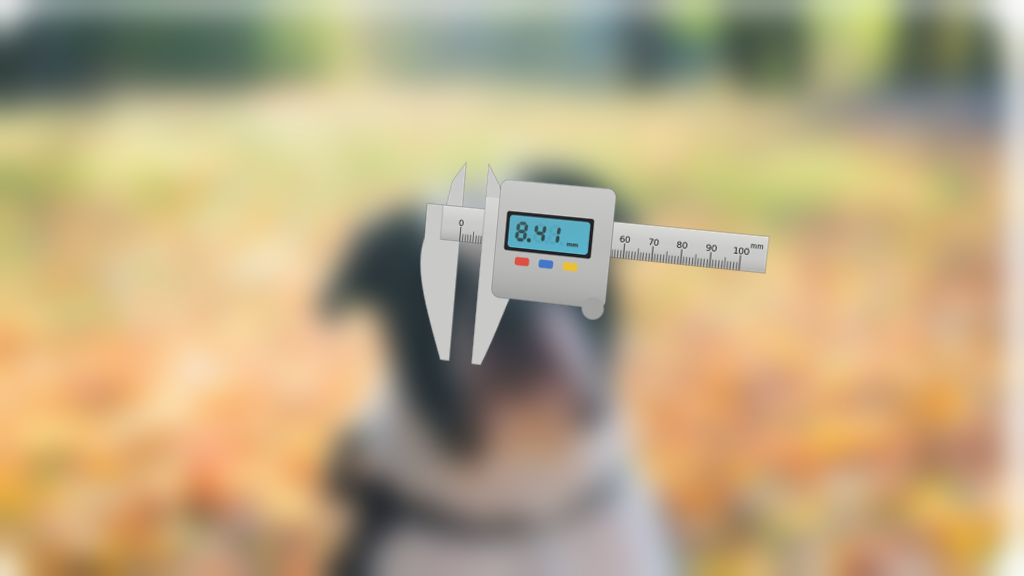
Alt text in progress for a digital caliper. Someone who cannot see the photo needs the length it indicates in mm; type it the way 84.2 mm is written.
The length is 8.41 mm
